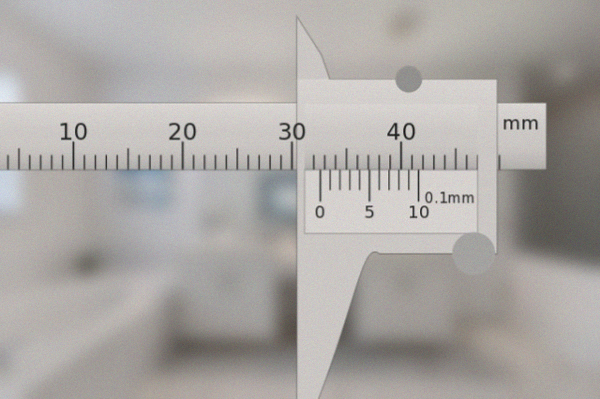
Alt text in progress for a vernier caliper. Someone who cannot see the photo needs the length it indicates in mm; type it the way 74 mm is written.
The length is 32.6 mm
